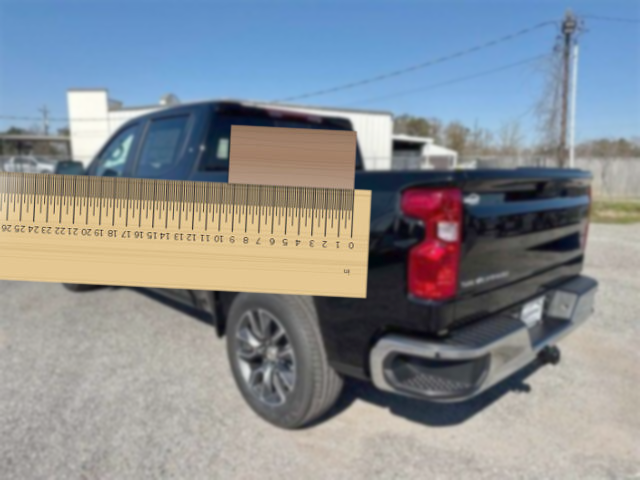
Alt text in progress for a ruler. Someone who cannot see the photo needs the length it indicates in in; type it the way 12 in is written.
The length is 9.5 in
